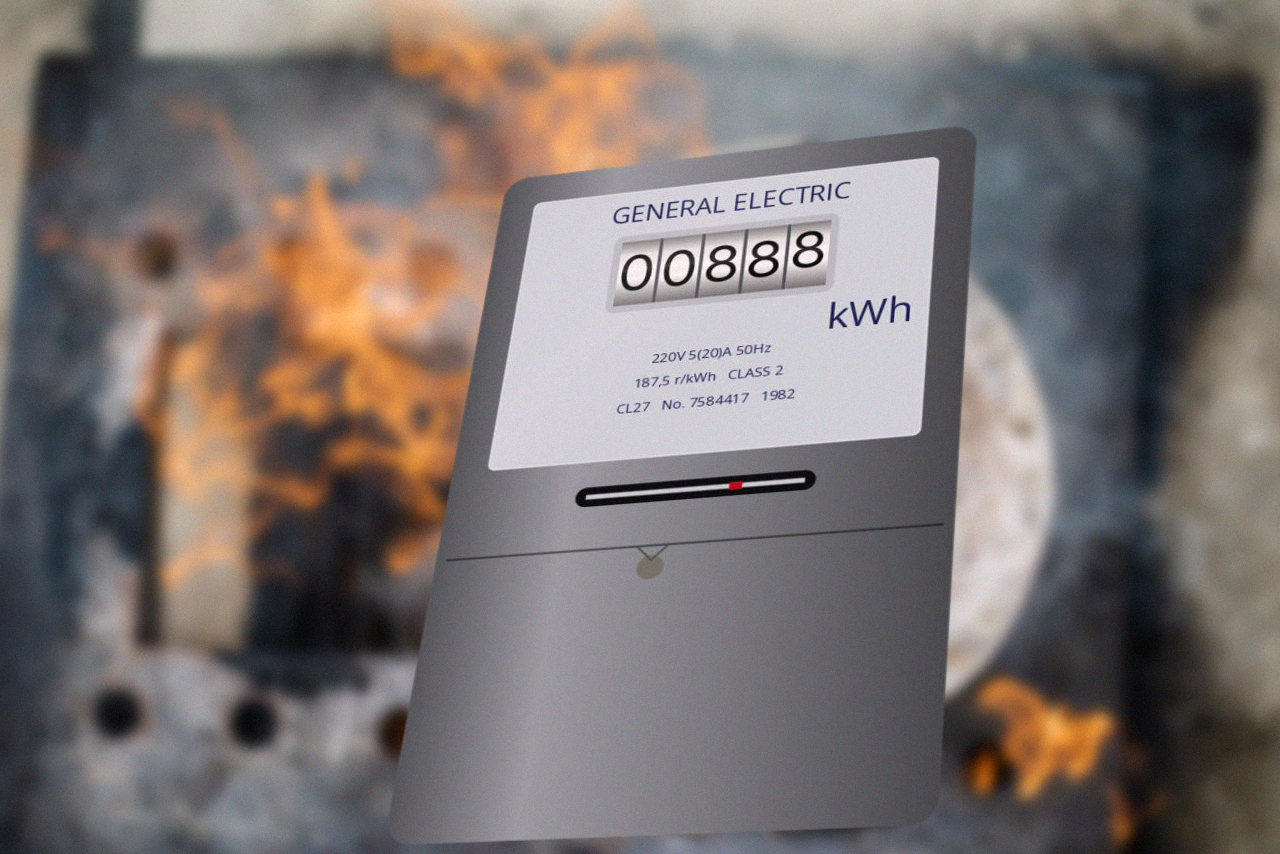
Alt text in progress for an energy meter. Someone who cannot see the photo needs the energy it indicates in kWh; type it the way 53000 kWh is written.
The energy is 888 kWh
